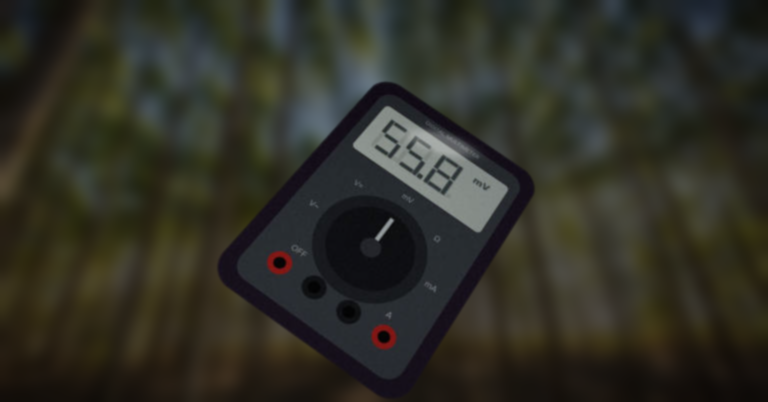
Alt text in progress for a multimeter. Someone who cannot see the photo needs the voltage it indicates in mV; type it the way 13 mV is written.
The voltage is 55.8 mV
